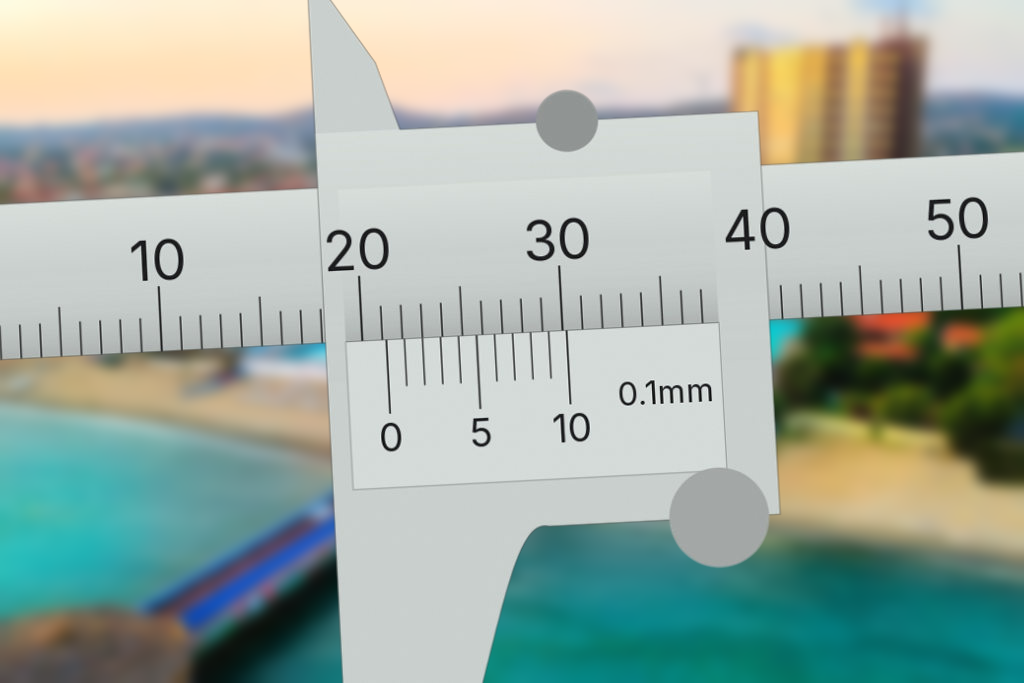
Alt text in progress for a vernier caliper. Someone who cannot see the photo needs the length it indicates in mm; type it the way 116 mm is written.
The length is 21.2 mm
